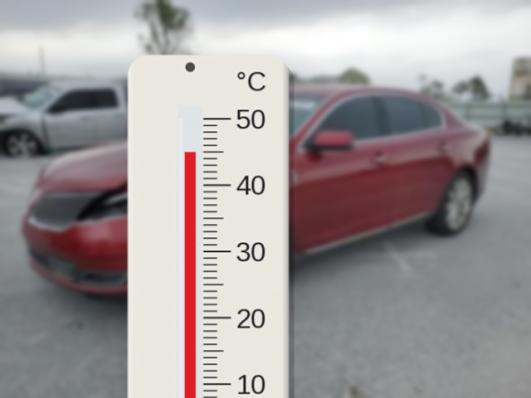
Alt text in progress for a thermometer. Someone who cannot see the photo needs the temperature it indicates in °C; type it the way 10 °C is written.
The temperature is 45 °C
